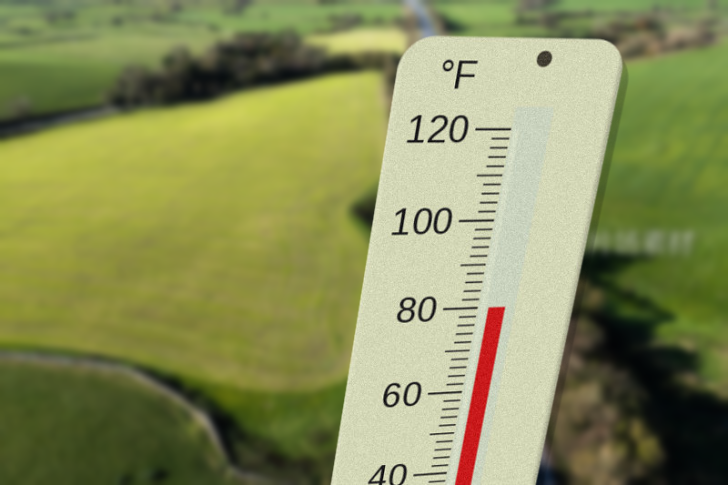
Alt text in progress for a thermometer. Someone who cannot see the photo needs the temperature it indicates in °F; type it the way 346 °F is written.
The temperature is 80 °F
